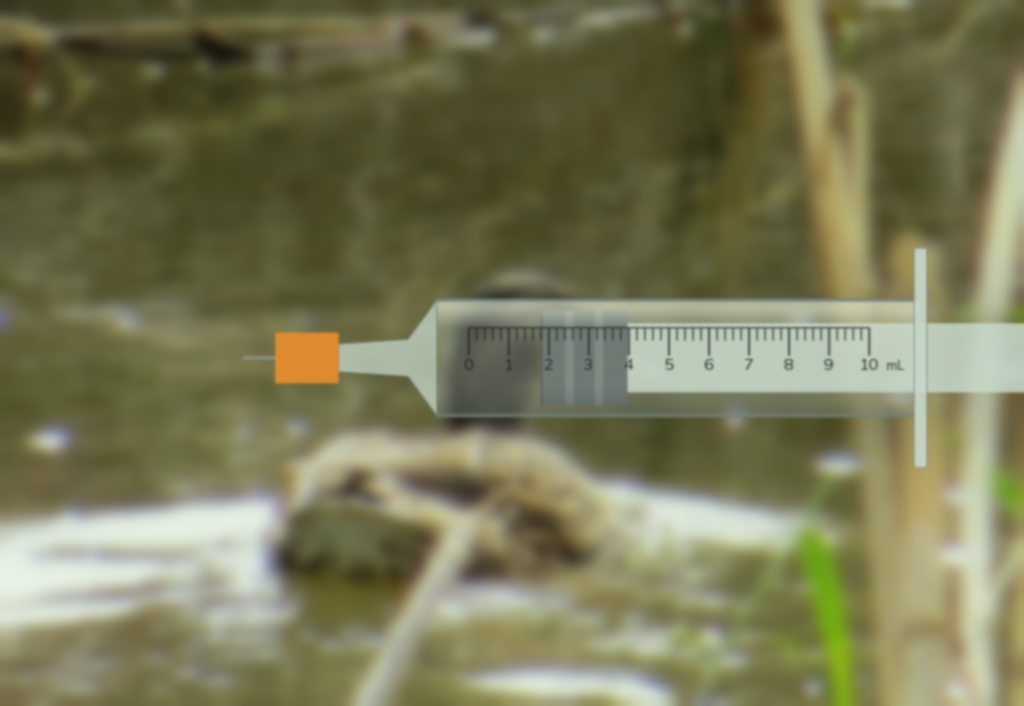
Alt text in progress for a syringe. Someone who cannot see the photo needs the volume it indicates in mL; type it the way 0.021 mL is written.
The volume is 1.8 mL
